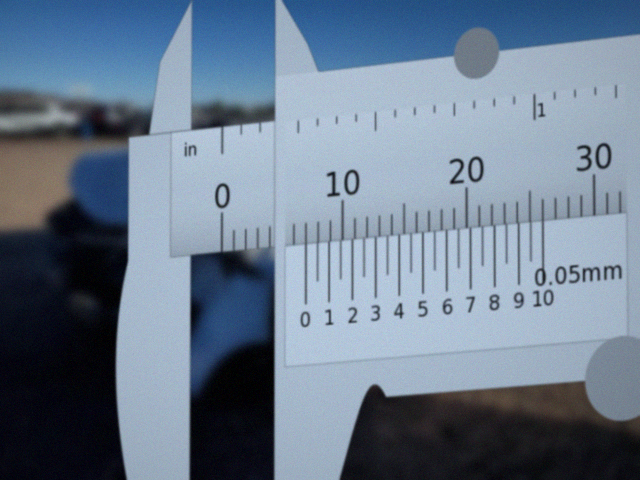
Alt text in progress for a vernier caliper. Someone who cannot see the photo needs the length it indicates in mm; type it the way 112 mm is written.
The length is 7.0 mm
